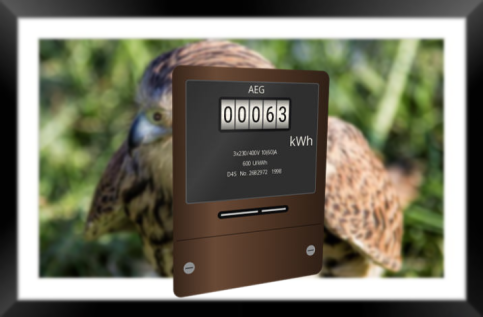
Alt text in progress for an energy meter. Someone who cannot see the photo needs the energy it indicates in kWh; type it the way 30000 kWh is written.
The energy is 63 kWh
